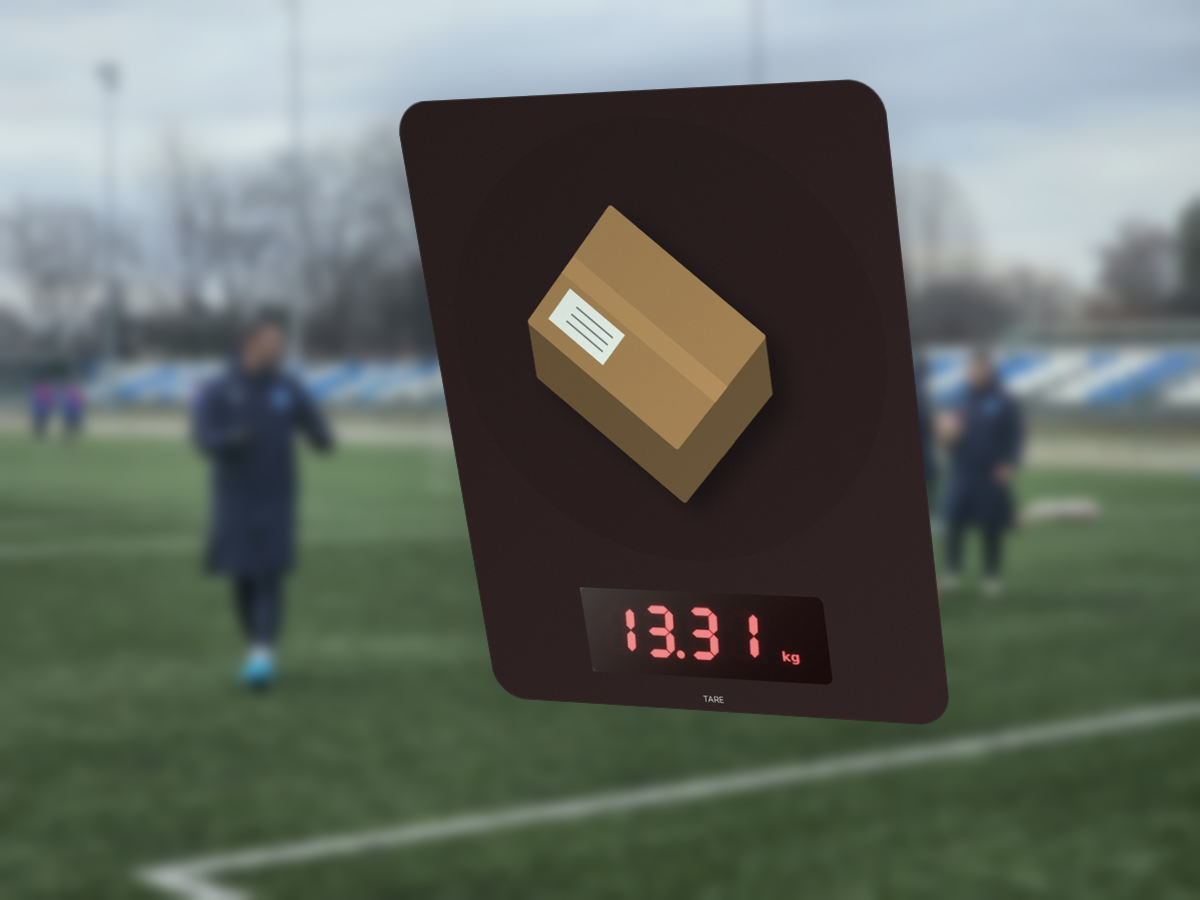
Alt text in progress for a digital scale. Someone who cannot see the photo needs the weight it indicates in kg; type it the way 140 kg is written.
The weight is 13.31 kg
